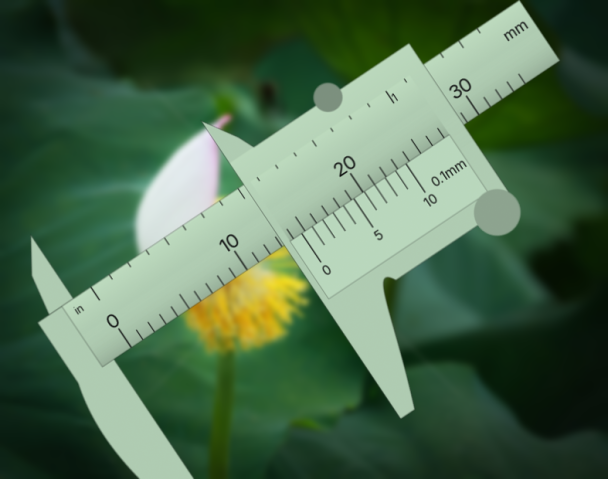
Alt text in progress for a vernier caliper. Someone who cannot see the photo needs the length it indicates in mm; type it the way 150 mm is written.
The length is 14.7 mm
